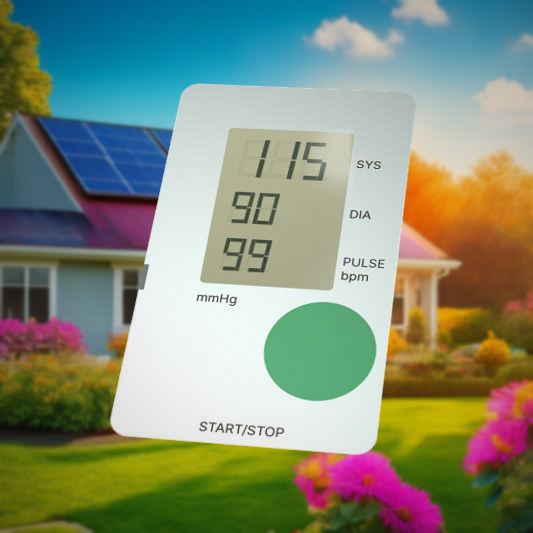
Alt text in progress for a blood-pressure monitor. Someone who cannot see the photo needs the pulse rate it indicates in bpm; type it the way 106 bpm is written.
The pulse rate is 99 bpm
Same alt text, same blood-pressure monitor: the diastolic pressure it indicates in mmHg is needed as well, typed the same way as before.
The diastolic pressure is 90 mmHg
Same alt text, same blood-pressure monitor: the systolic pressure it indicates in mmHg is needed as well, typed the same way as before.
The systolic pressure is 115 mmHg
